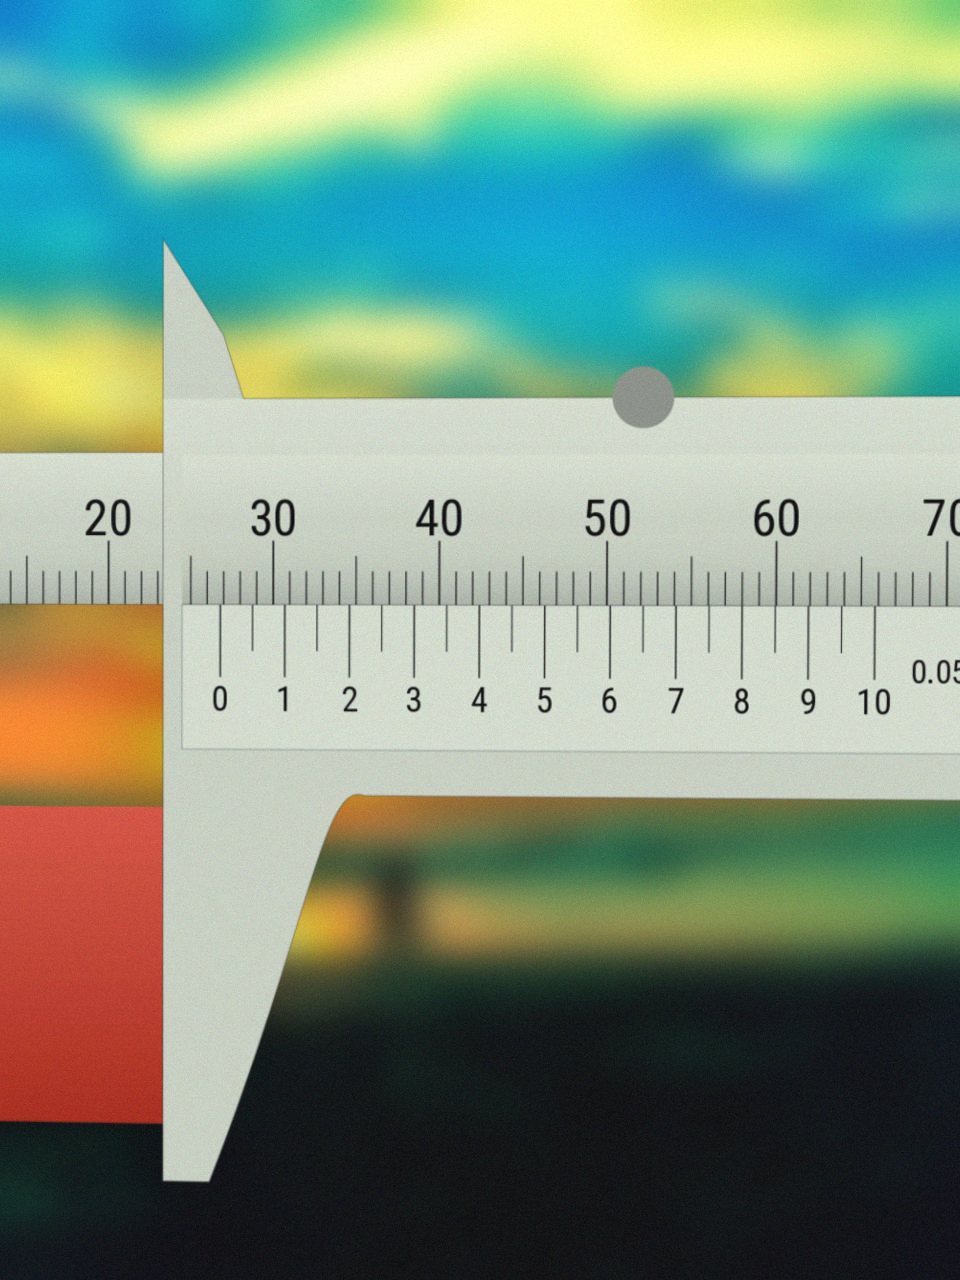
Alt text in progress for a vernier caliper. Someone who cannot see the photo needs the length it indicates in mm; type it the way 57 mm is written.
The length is 26.8 mm
